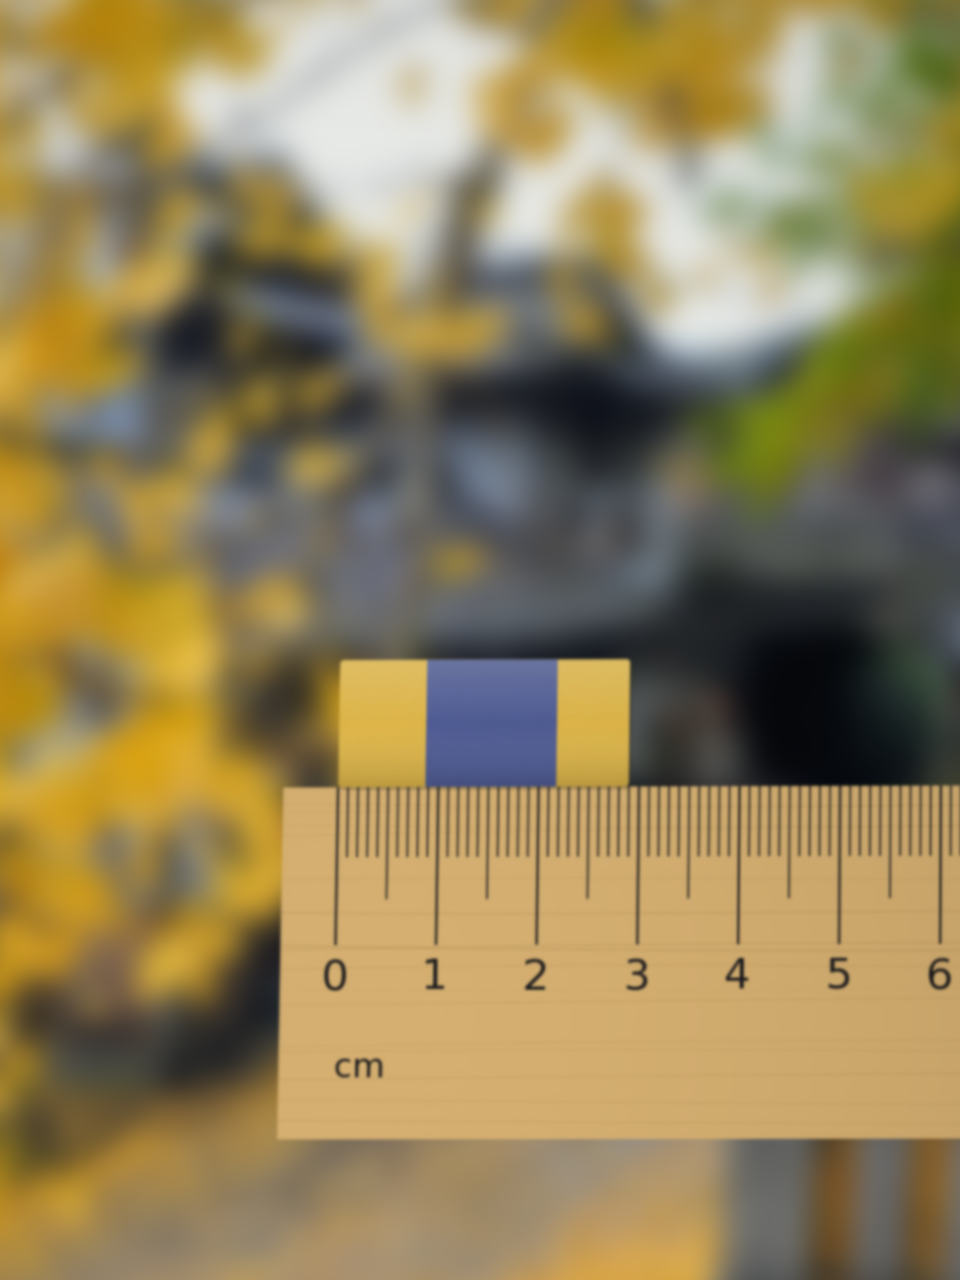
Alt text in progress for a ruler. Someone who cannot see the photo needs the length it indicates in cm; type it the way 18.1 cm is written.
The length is 2.9 cm
